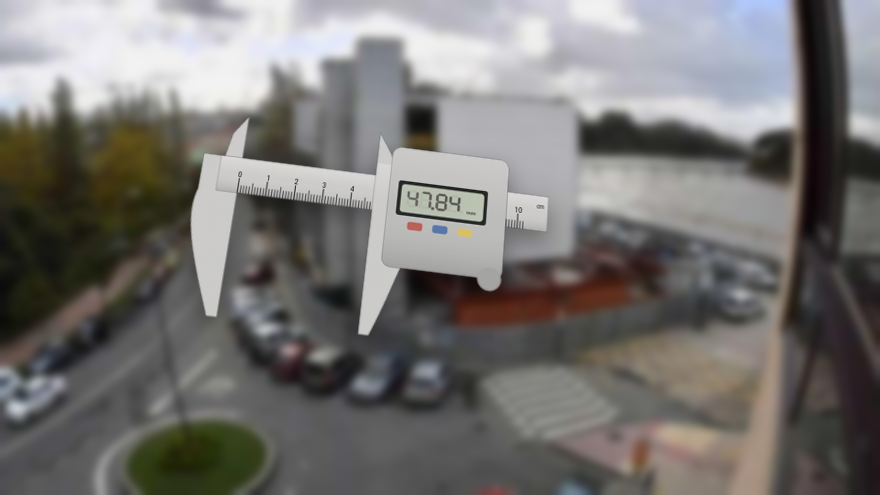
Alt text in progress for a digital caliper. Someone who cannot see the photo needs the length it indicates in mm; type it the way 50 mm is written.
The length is 47.84 mm
